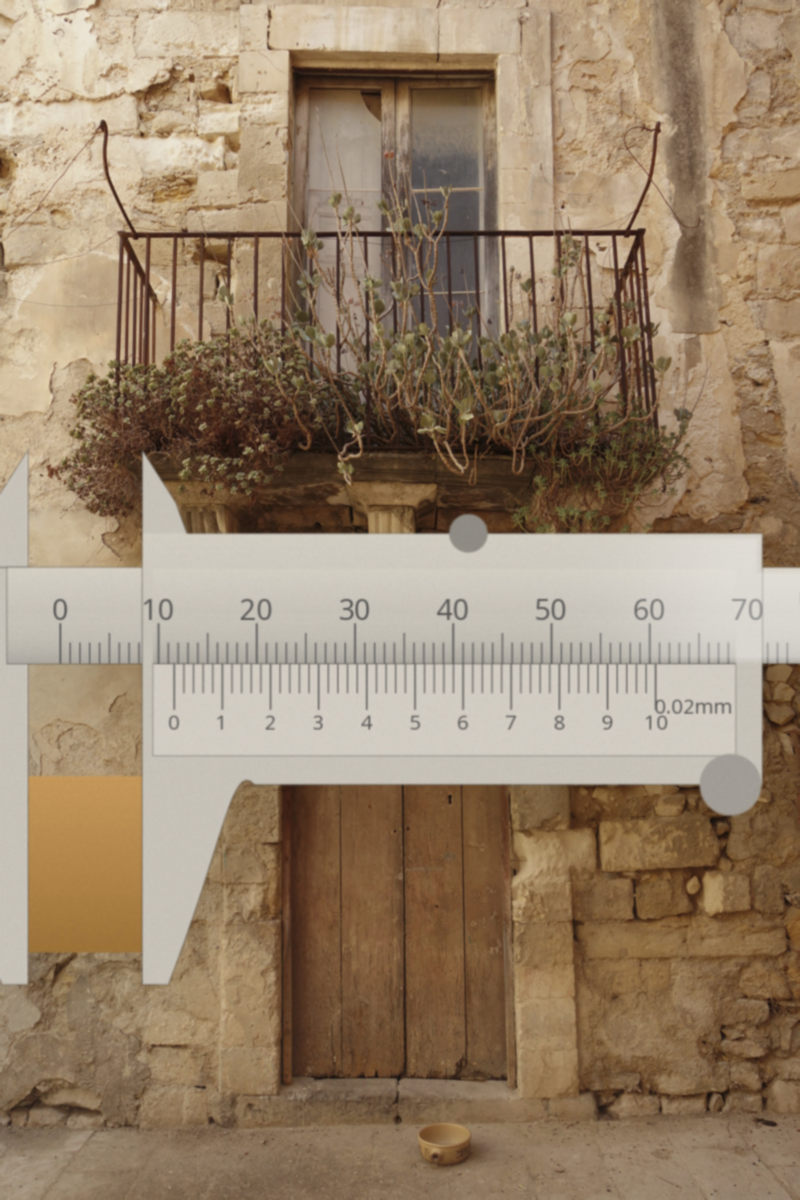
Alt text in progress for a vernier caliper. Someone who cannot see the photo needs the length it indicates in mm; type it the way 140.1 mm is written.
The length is 11.6 mm
